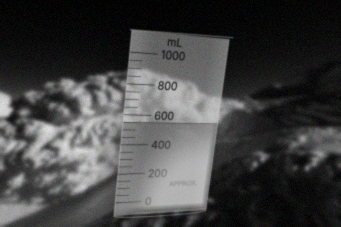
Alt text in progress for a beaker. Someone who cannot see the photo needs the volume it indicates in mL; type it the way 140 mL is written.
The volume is 550 mL
